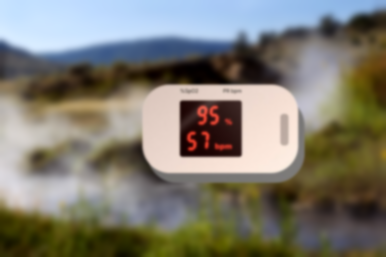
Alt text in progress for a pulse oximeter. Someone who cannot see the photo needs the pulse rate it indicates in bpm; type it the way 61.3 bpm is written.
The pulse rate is 57 bpm
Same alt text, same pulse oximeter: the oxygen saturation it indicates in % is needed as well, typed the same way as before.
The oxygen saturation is 95 %
